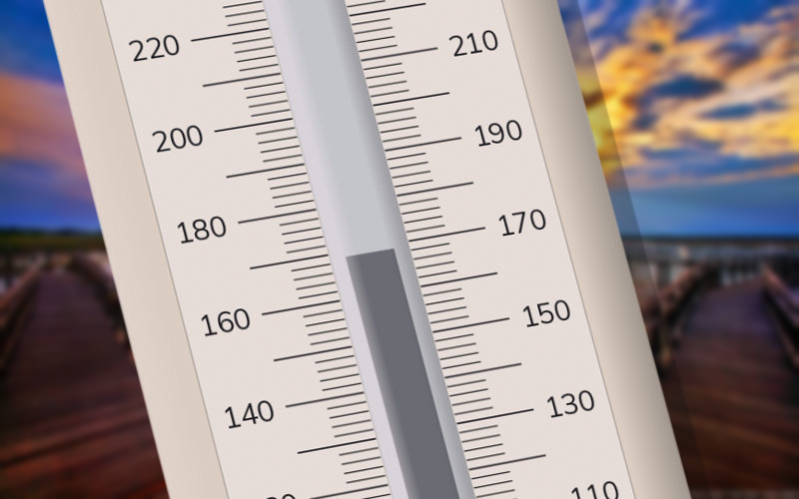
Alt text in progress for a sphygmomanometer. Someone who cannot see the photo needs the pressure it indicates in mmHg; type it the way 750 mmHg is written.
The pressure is 169 mmHg
